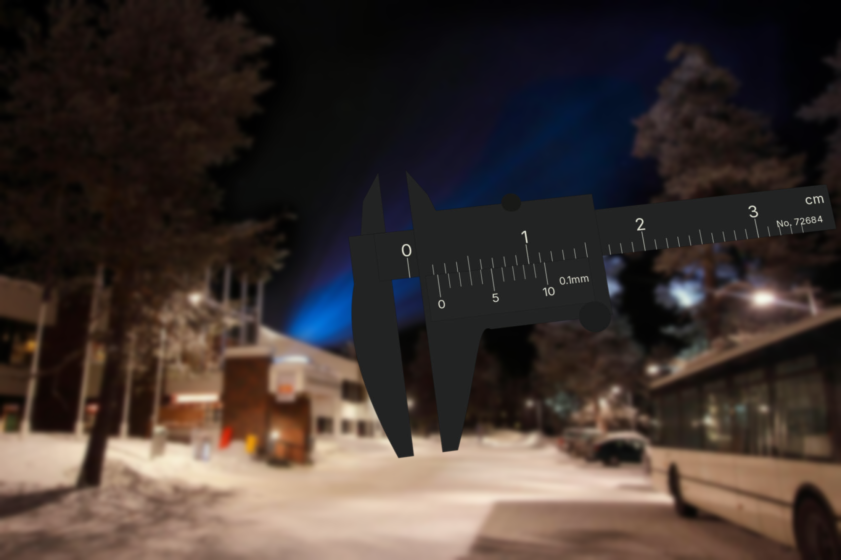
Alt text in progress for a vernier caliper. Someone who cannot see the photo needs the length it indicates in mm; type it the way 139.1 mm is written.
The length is 2.3 mm
